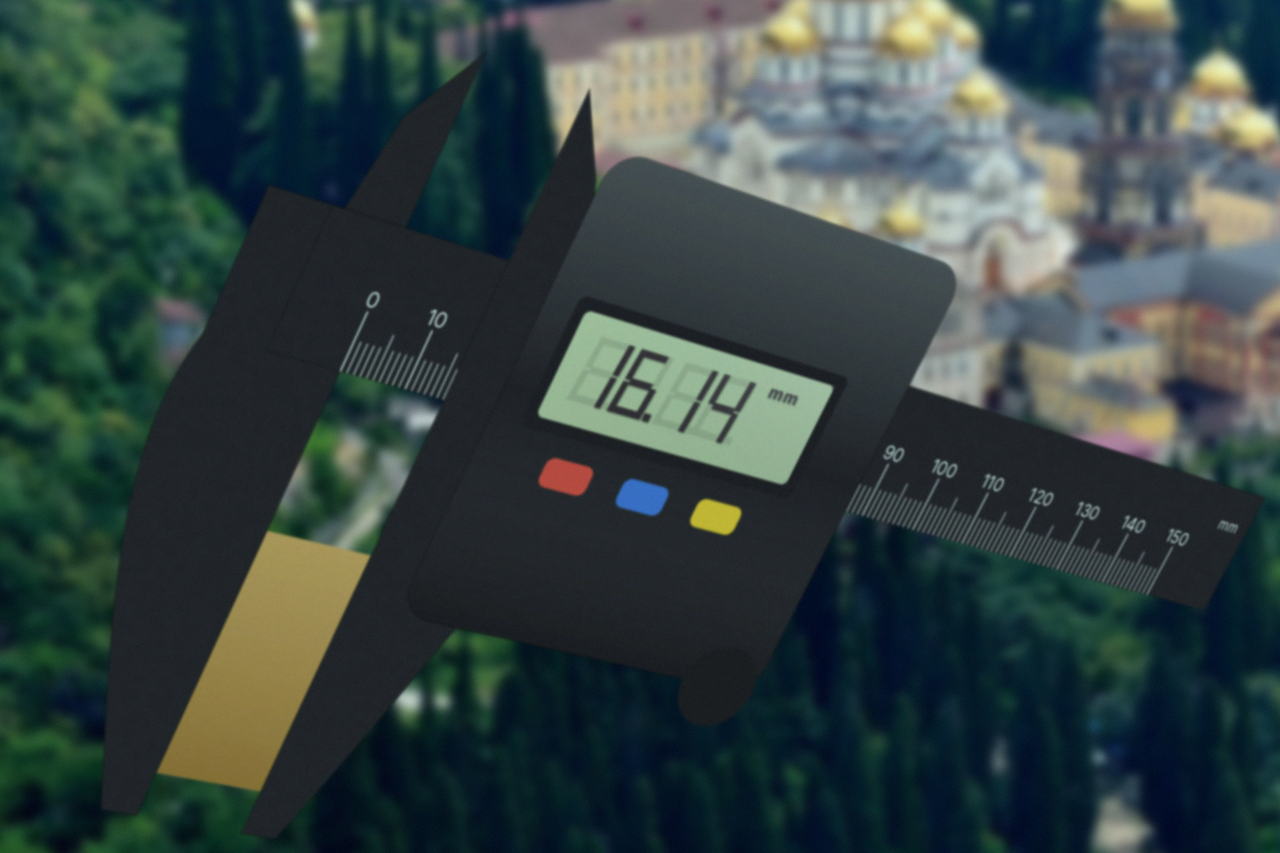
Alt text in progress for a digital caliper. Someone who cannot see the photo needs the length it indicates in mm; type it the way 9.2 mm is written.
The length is 16.14 mm
